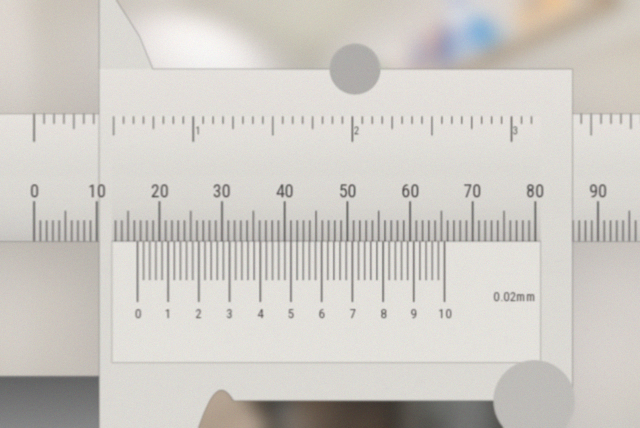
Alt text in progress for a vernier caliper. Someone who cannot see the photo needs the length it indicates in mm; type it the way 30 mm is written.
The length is 16.5 mm
